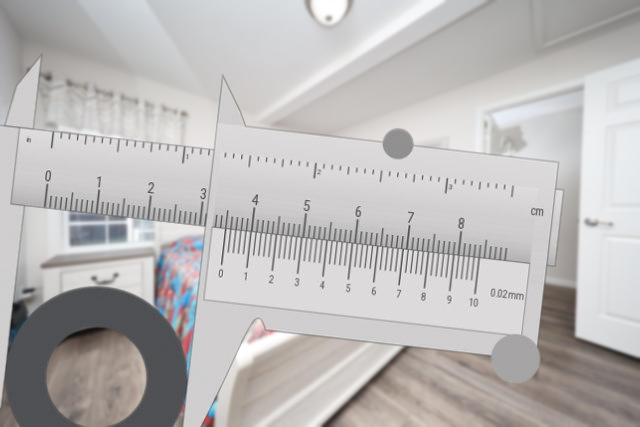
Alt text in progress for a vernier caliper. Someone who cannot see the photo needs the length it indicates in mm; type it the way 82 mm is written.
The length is 35.0 mm
